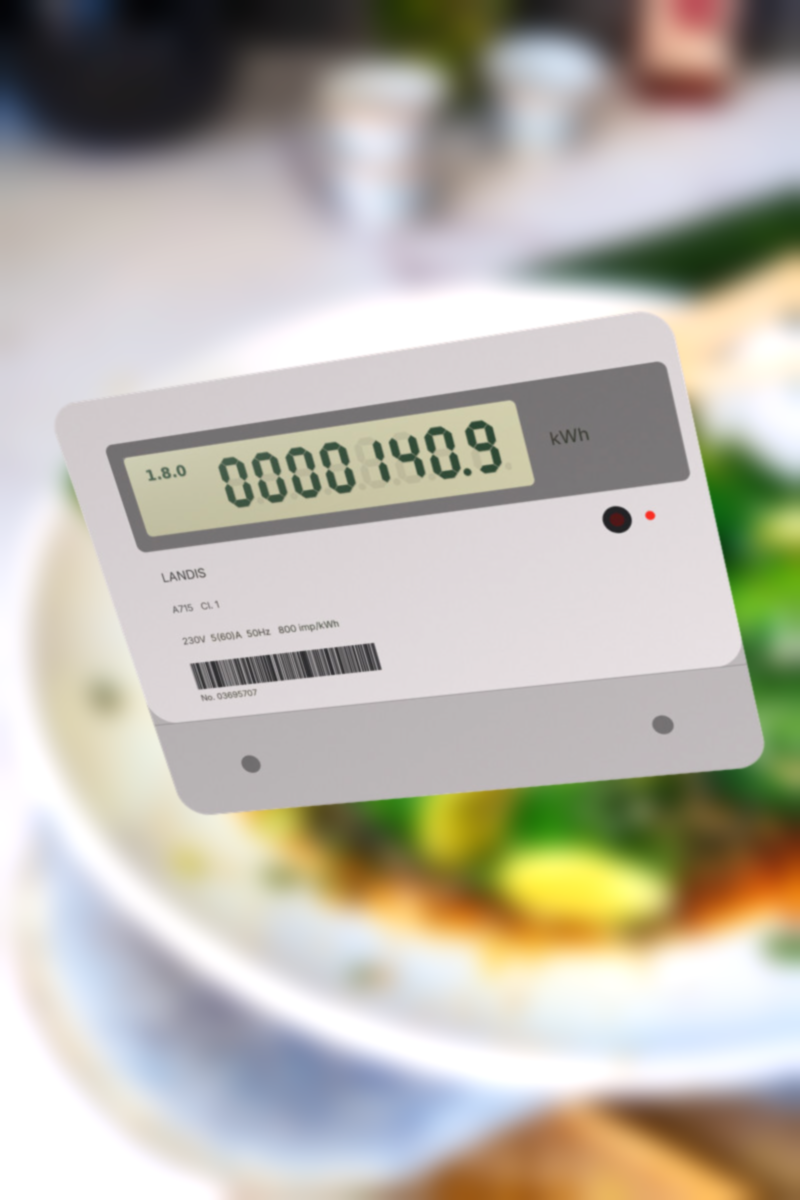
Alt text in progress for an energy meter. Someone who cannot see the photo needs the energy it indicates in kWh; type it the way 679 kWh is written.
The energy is 140.9 kWh
